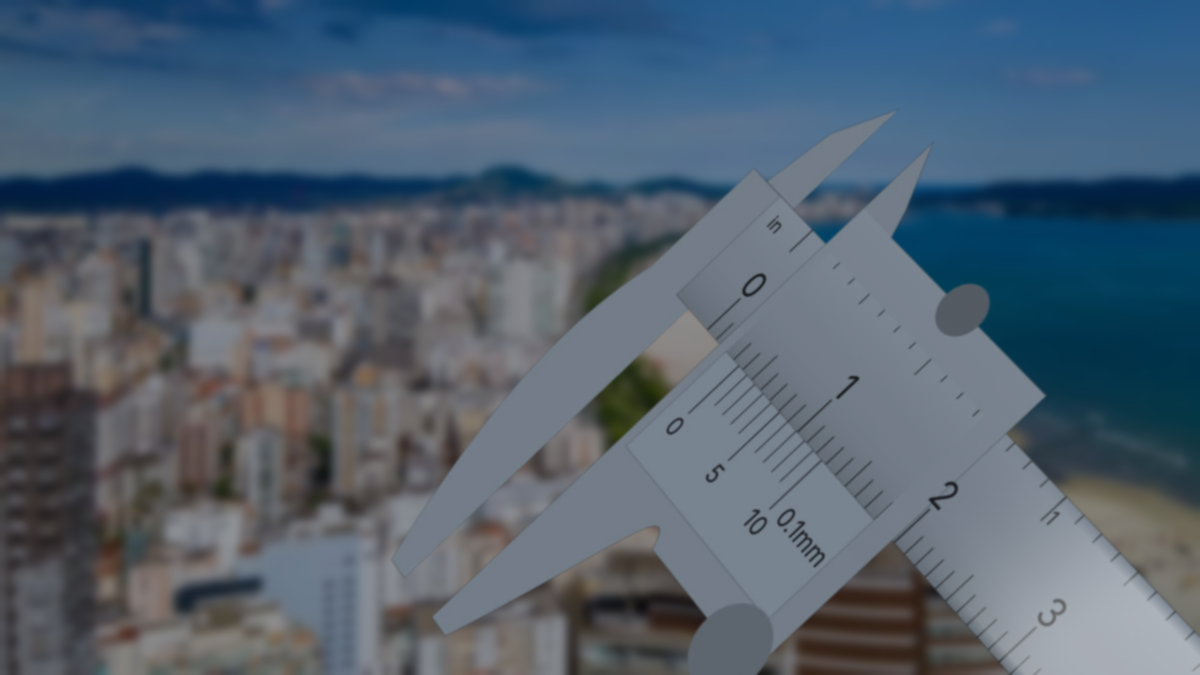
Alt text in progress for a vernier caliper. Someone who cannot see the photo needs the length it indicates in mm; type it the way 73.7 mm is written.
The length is 3.6 mm
